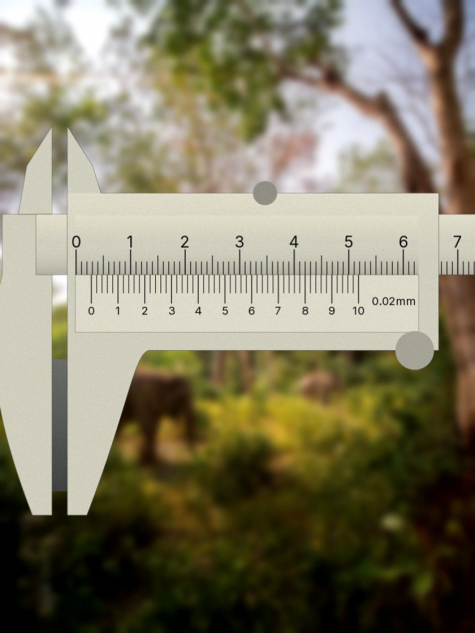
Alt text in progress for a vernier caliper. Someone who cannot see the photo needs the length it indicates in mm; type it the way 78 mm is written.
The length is 2.8 mm
